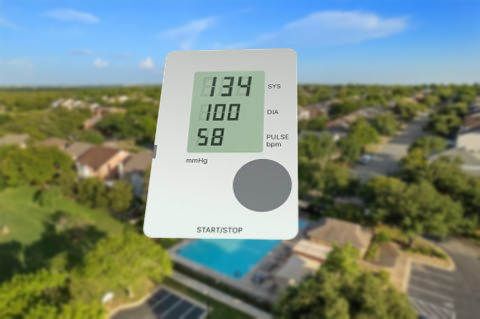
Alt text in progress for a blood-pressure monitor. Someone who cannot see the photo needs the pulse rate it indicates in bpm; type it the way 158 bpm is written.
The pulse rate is 58 bpm
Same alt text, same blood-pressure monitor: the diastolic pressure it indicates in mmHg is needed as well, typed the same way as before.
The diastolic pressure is 100 mmHg
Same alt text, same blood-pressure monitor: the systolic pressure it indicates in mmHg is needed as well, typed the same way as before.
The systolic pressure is 134 mmHg
